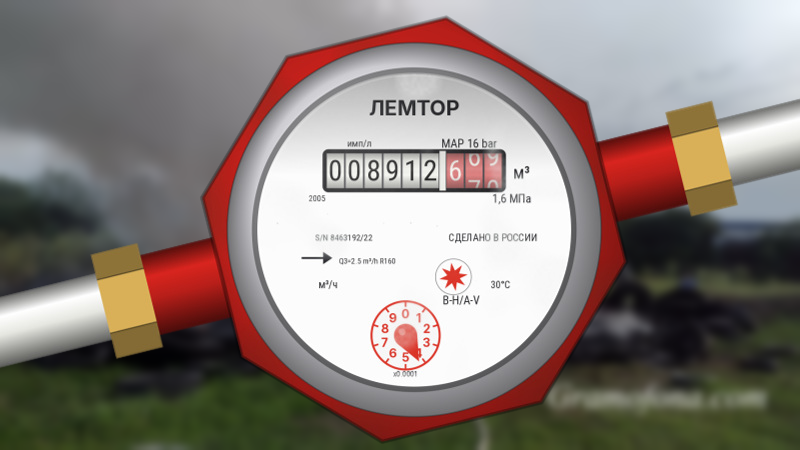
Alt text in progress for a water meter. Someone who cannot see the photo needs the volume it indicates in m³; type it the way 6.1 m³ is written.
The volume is 8912.6694 m³
